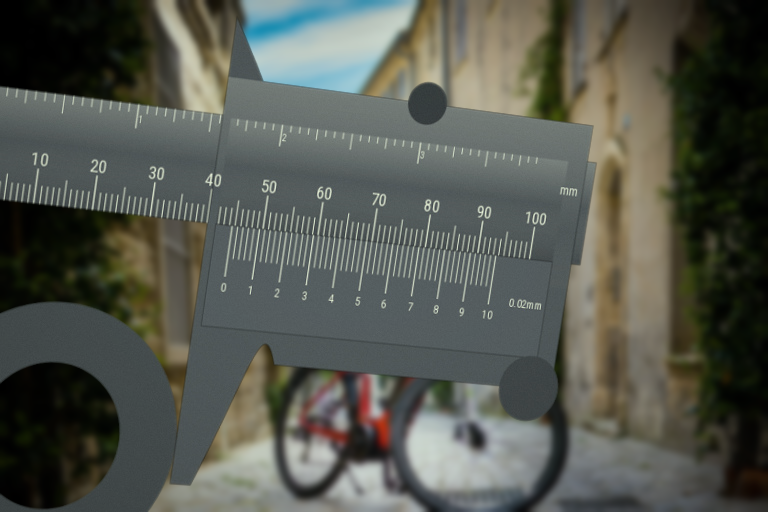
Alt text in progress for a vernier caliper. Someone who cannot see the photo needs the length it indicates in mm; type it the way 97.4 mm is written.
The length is 44.5 mm
